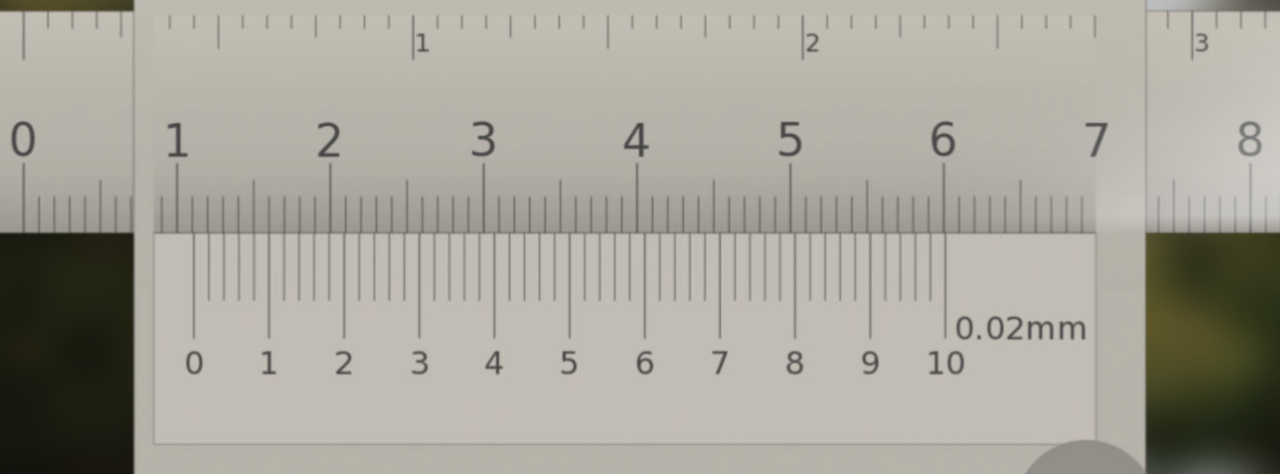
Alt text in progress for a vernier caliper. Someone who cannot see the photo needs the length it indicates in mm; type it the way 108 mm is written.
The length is 11.1 mm
